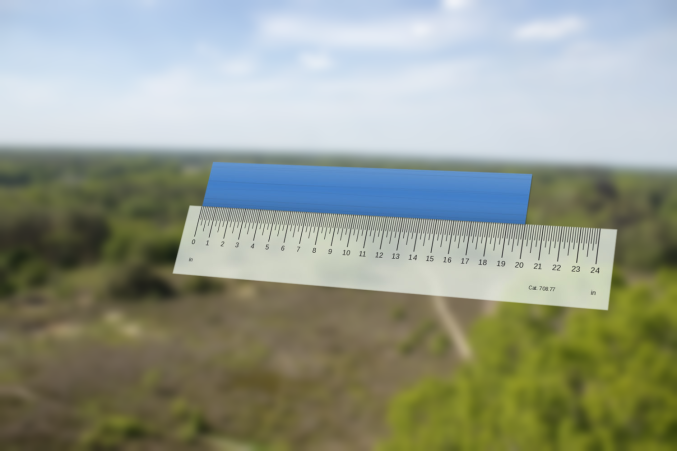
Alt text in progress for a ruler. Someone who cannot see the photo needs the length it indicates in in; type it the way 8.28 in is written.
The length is 20 in
